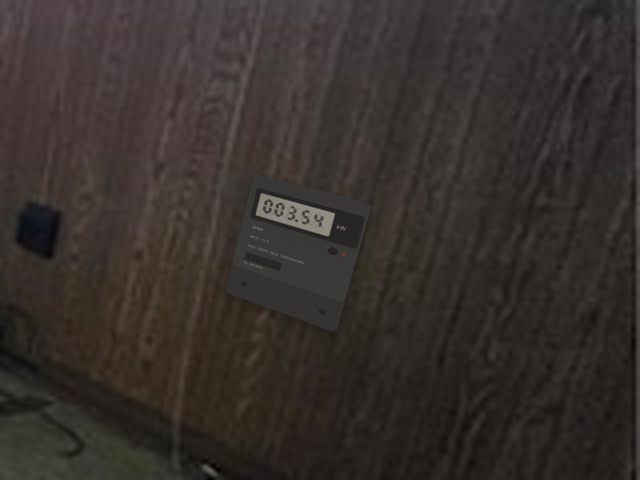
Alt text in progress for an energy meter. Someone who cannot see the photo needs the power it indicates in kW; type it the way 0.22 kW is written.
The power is 3.54 kW
